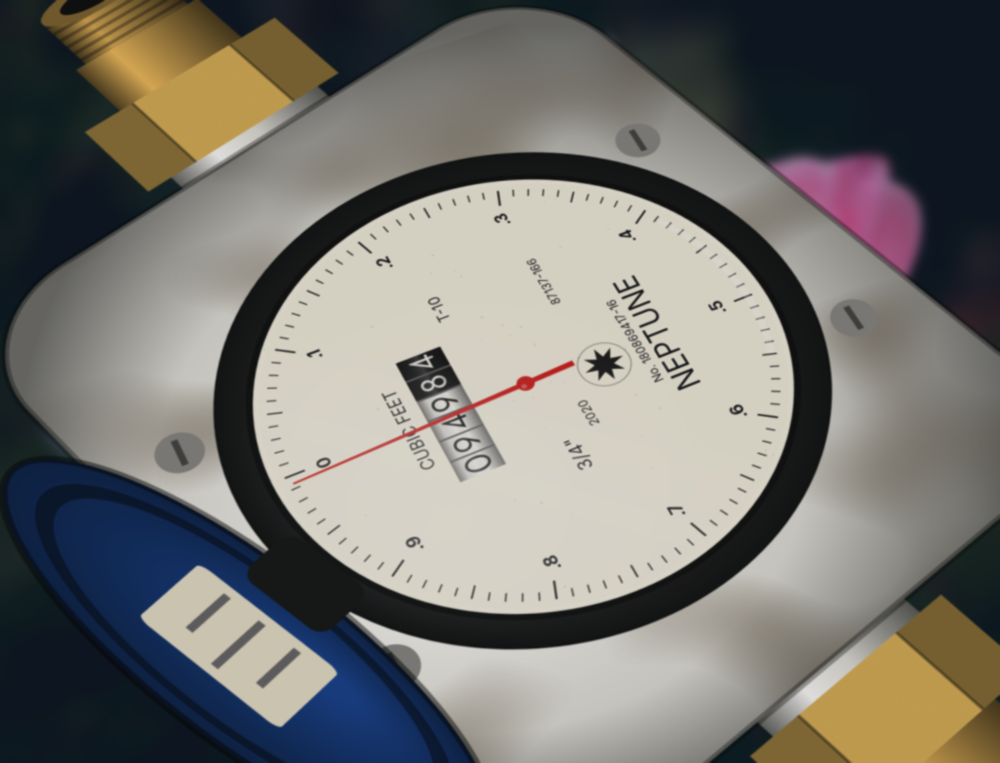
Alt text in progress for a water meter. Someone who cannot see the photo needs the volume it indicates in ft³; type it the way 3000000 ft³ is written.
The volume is 94983.99 ft³
